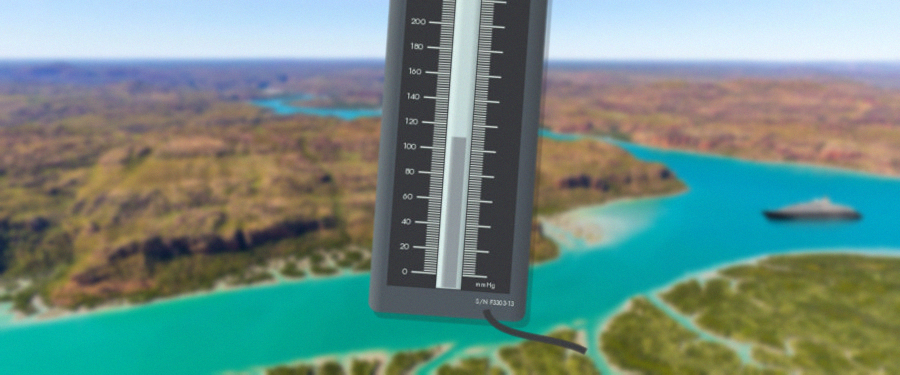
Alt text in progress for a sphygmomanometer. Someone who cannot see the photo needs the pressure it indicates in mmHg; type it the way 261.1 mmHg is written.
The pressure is 110 mmHg
